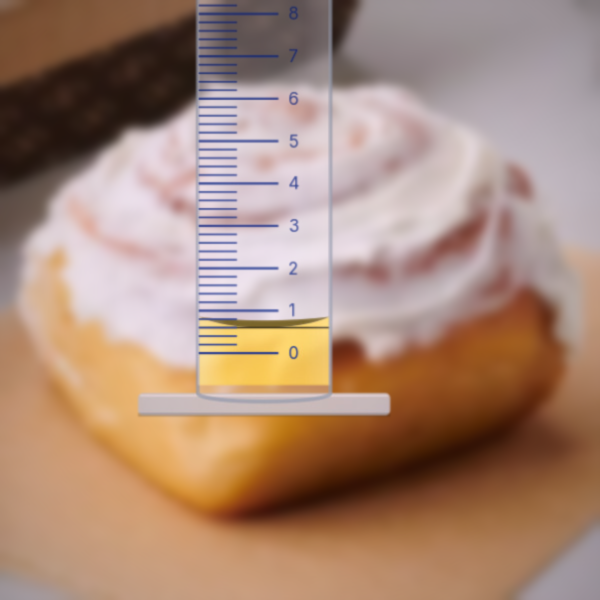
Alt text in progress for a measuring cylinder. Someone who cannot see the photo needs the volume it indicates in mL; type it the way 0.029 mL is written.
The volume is 0.6 mL
